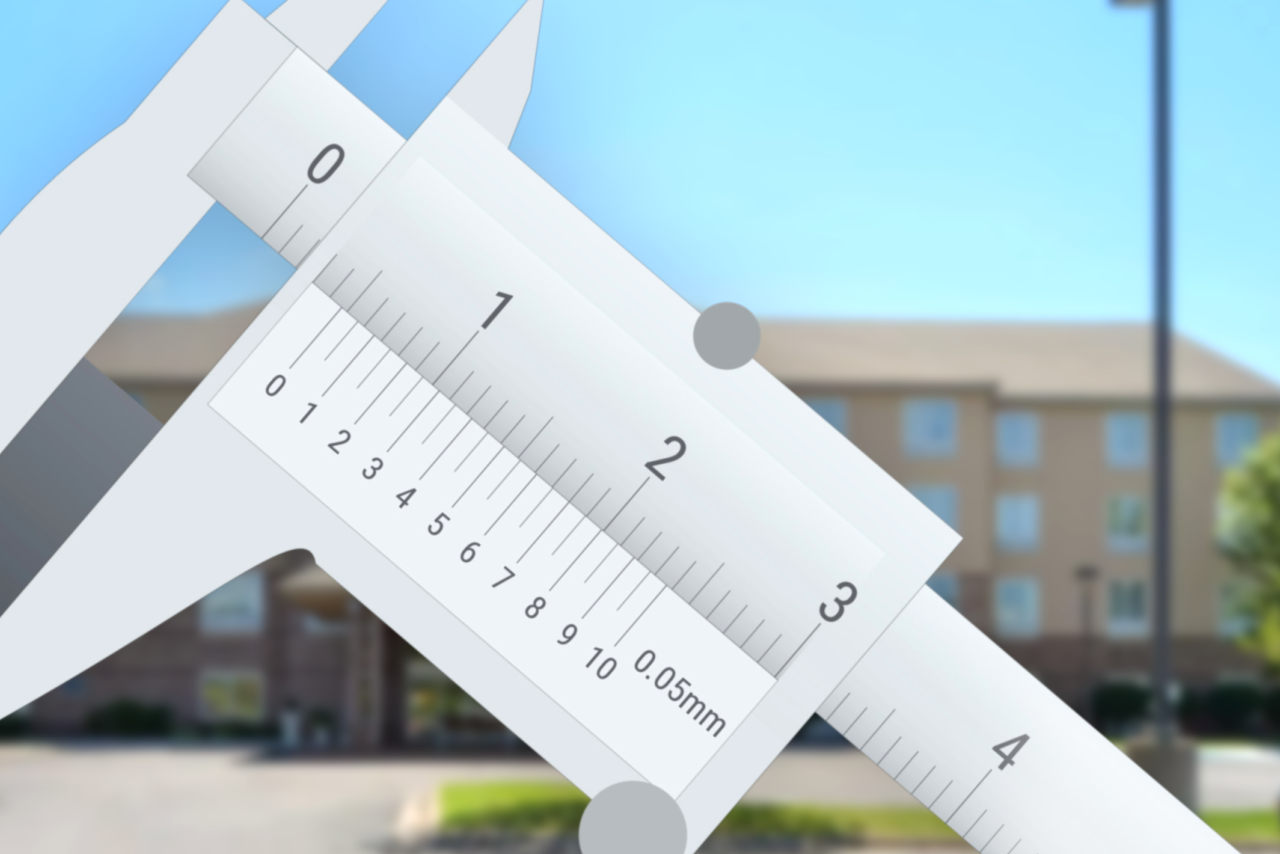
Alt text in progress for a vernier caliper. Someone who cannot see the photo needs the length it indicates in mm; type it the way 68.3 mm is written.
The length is 4.7 mm
